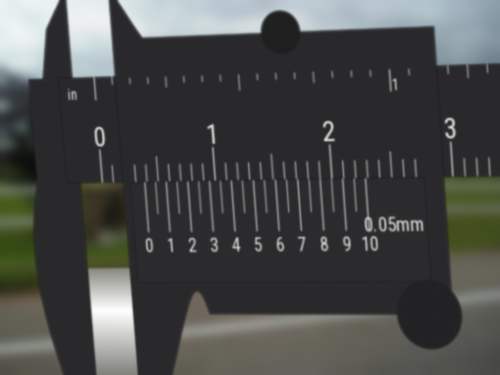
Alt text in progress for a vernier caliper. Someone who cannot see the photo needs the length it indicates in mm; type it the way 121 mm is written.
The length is 3.8 mm
